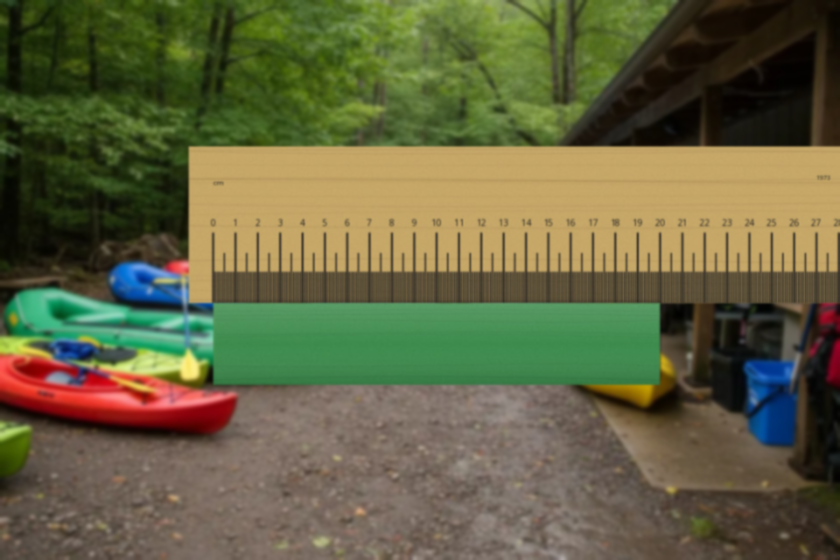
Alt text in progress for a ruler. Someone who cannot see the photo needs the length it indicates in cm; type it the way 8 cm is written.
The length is 20 cm
